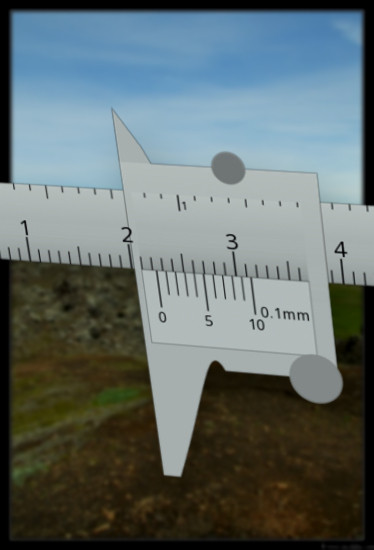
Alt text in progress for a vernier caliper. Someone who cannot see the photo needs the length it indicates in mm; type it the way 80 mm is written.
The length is 22.4 mm
